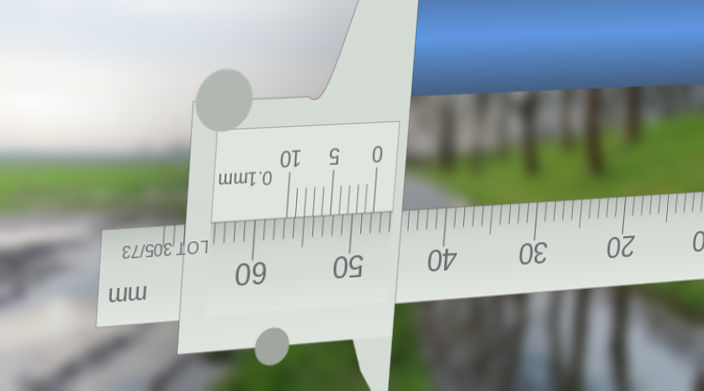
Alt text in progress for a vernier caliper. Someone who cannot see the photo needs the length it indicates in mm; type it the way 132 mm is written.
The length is 47.8 mm
